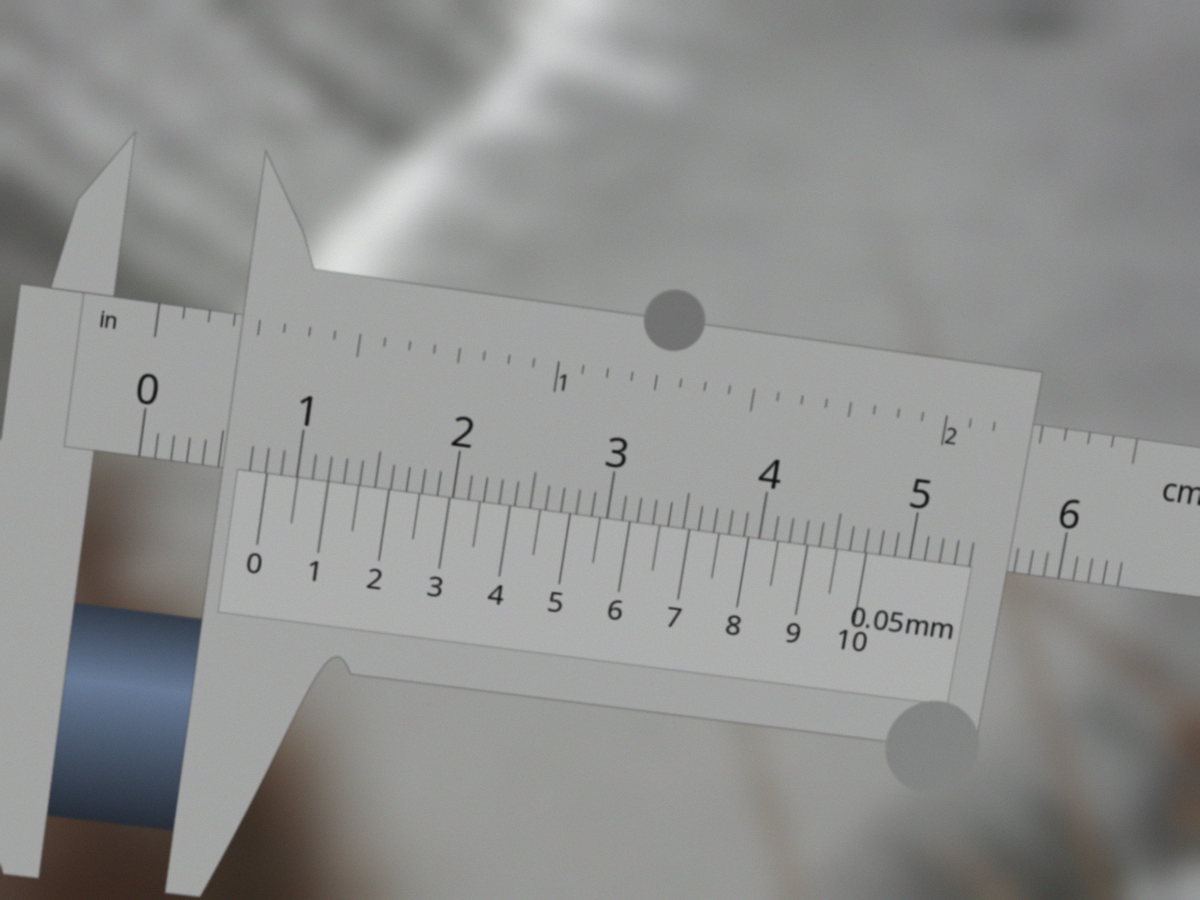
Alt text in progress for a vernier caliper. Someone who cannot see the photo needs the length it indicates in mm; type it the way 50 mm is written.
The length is 8.1 mm
